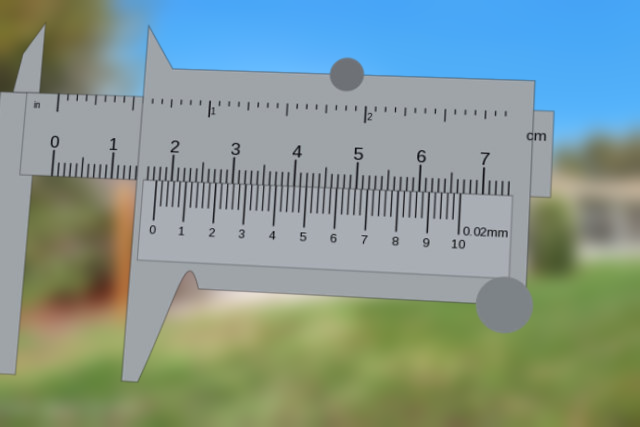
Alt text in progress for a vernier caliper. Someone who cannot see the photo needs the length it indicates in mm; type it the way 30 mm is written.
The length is 17.5 mm
